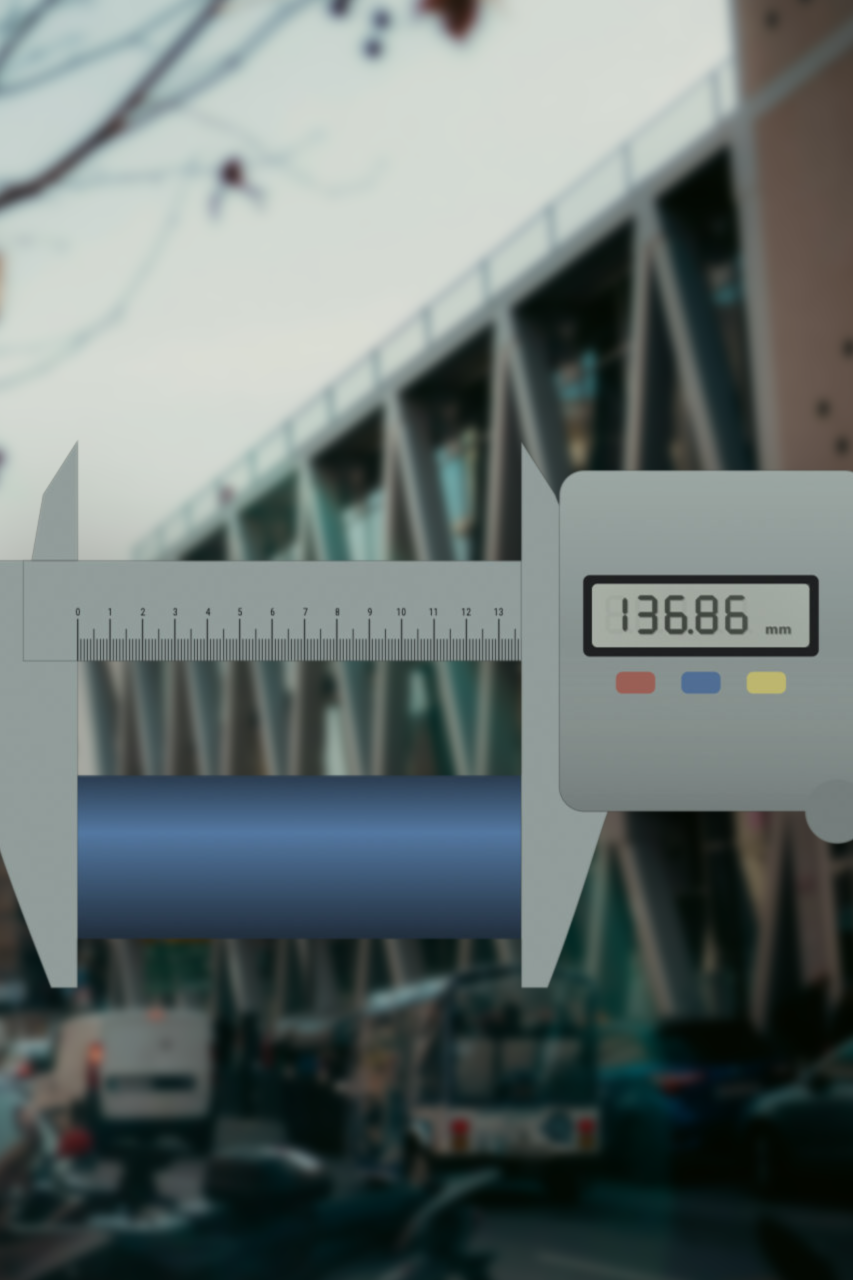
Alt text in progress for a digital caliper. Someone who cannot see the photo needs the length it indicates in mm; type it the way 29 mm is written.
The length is 136.86 mm
